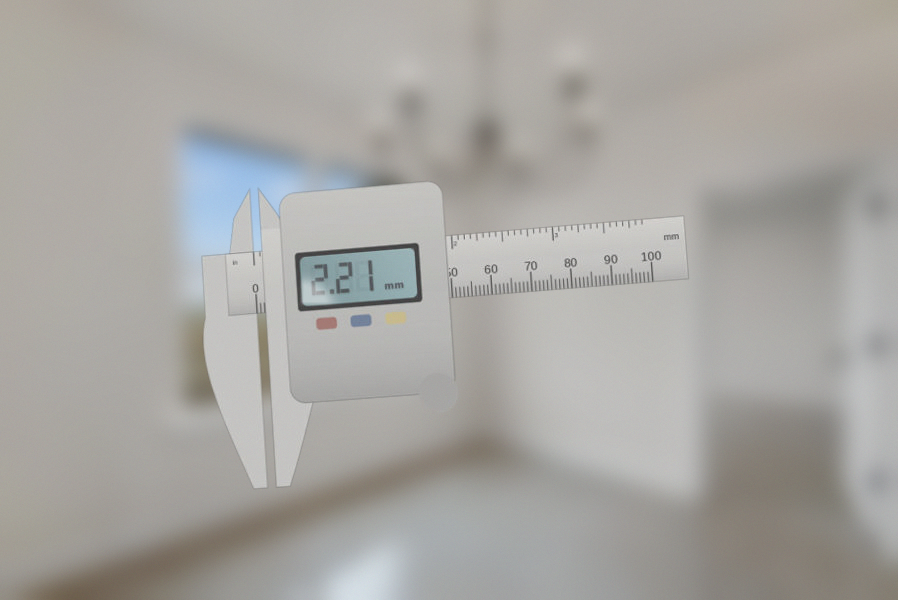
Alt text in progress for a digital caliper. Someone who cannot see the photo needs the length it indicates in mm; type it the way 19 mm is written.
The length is 2.21 mm
